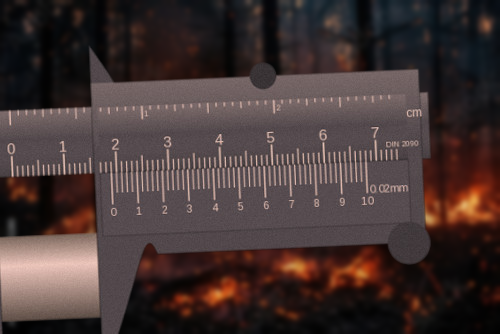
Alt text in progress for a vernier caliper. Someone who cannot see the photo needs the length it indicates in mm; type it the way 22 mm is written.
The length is 19.0 mm
